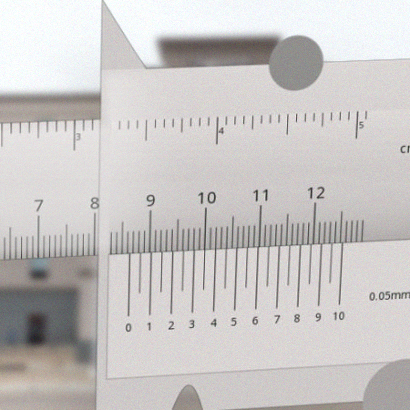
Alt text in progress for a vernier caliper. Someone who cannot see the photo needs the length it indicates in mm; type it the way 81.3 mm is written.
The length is 86.4 mm
